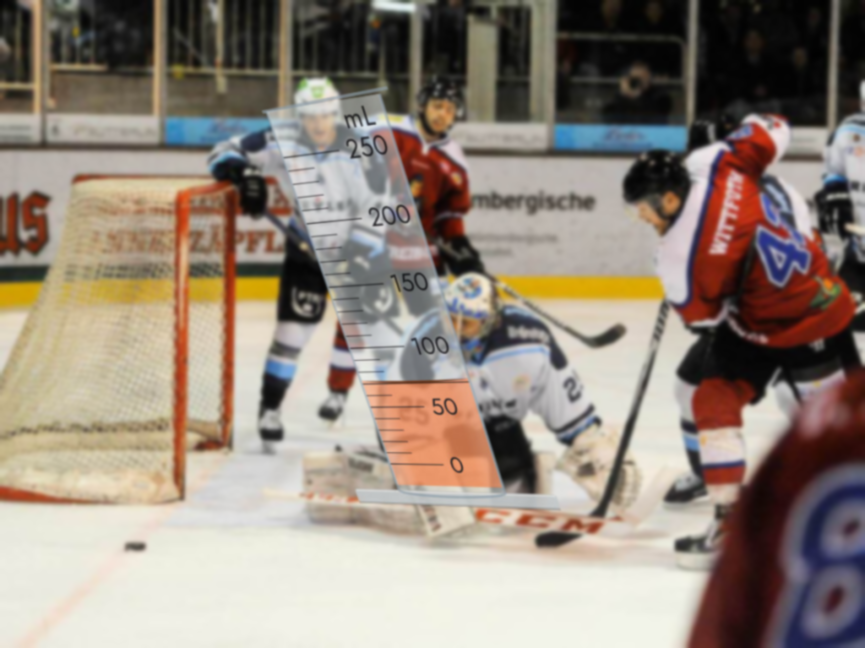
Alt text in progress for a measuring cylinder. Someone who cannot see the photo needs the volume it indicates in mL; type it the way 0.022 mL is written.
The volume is 70 mL
